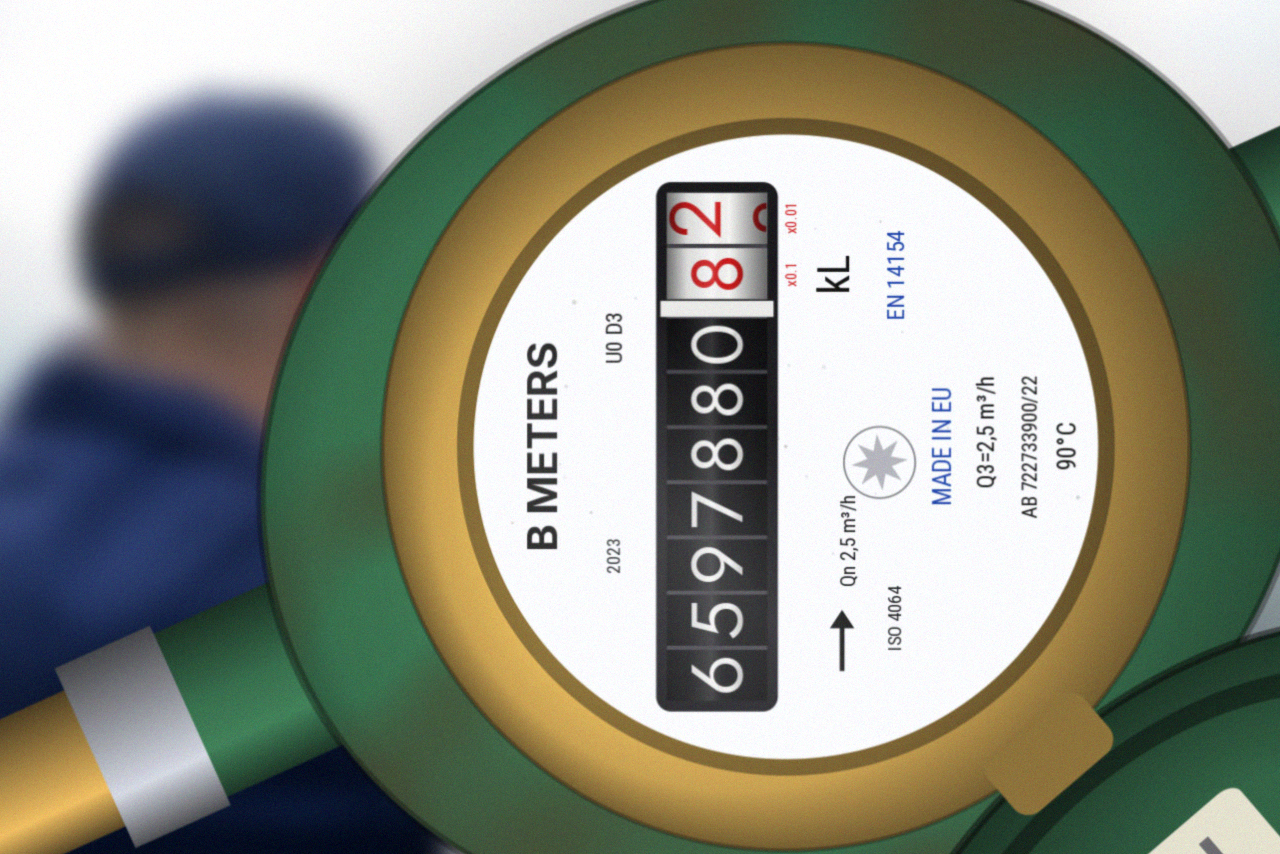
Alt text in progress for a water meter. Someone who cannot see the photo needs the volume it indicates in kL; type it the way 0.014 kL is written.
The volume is 6597880.82 kL
